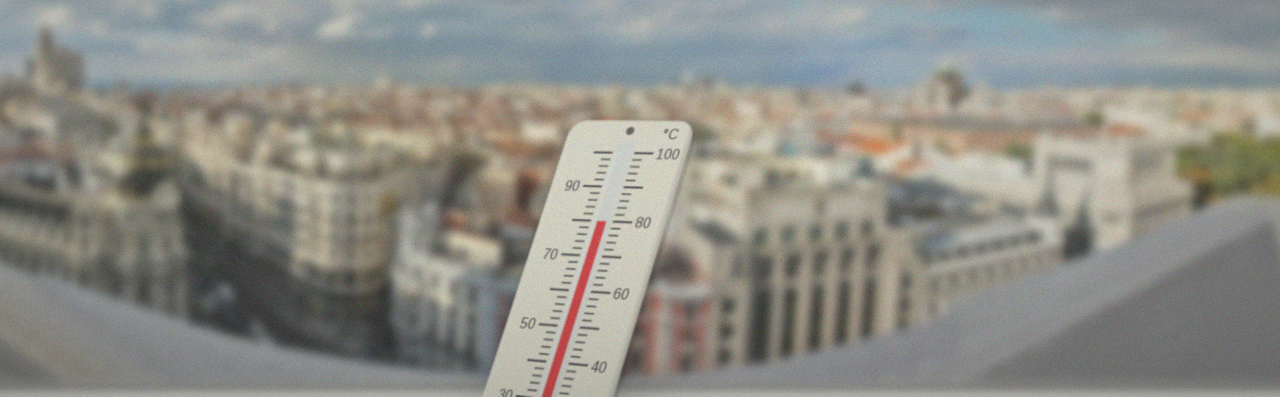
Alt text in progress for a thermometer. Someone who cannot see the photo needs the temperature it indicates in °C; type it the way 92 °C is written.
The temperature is 80 °C
